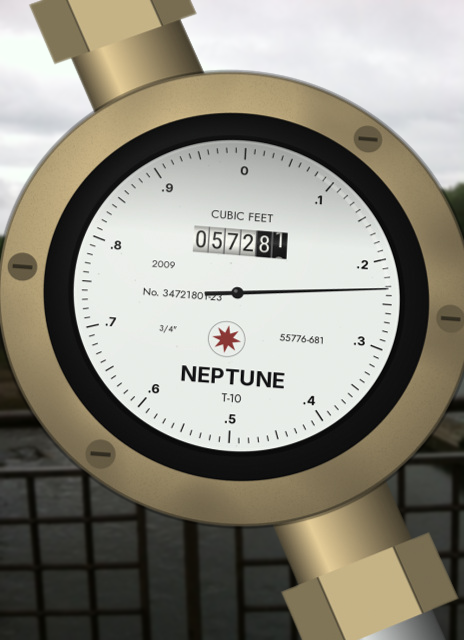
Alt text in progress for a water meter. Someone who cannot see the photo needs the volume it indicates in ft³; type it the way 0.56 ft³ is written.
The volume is 57281.23 ft³
